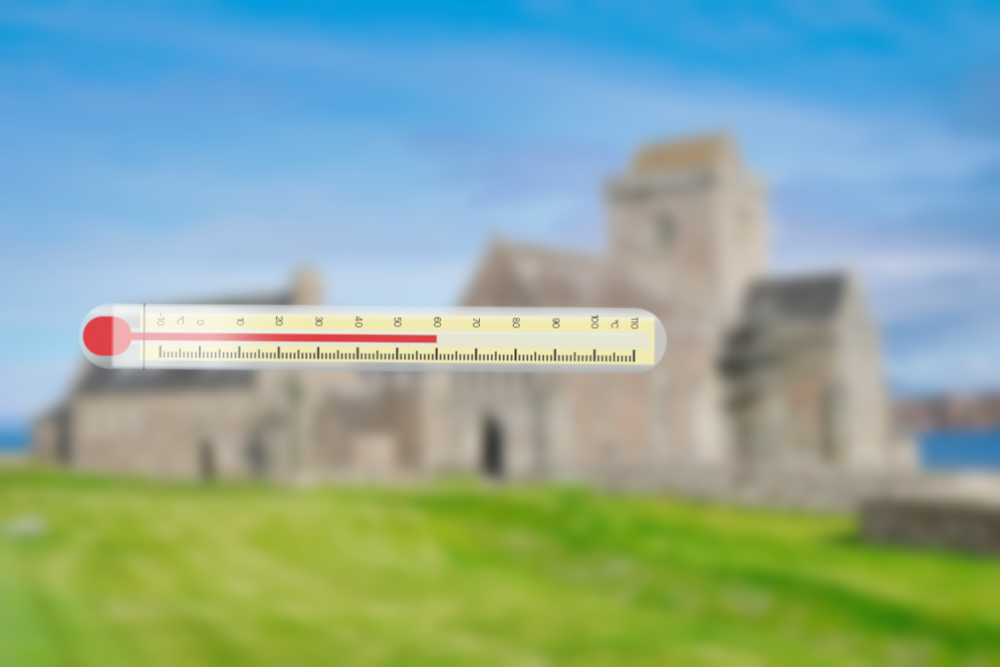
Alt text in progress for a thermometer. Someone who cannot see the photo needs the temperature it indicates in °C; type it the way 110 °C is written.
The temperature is 60 °C
